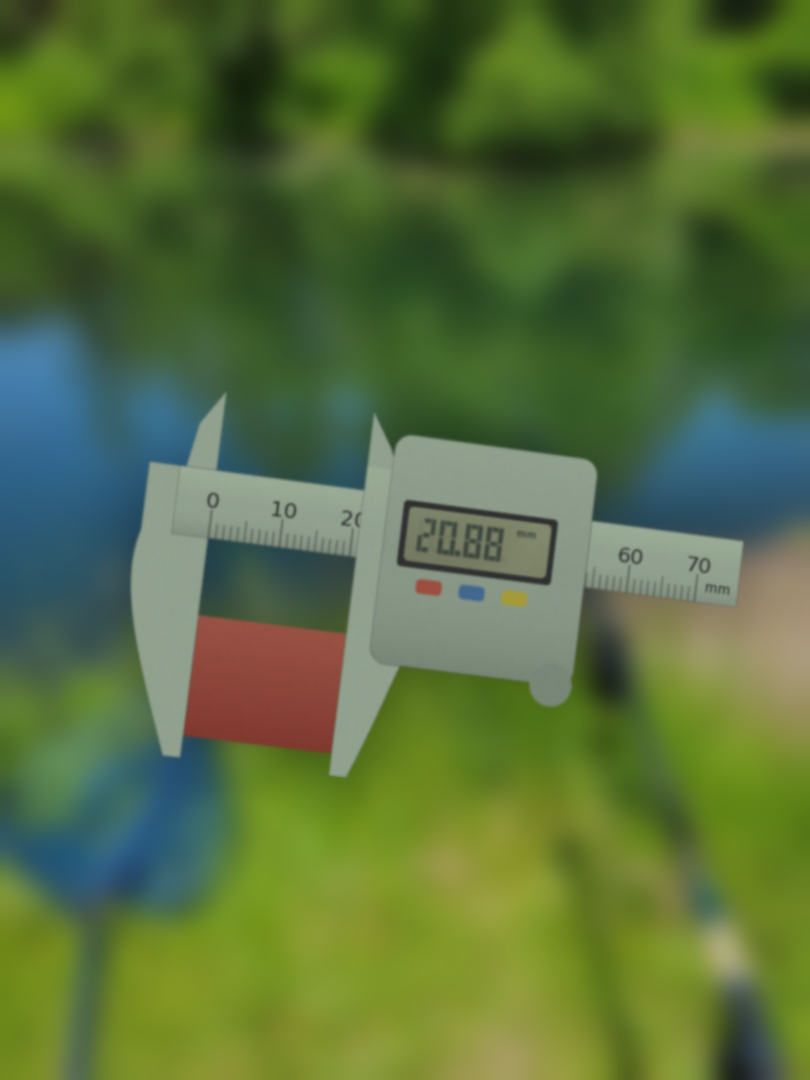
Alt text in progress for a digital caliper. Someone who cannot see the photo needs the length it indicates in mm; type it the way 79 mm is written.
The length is 20.88 mm
